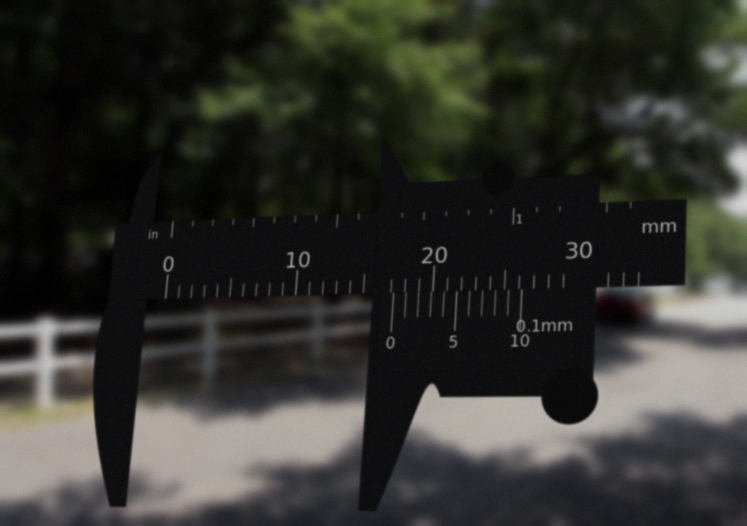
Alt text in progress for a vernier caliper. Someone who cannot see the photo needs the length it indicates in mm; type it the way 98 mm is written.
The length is 17.2 mm
